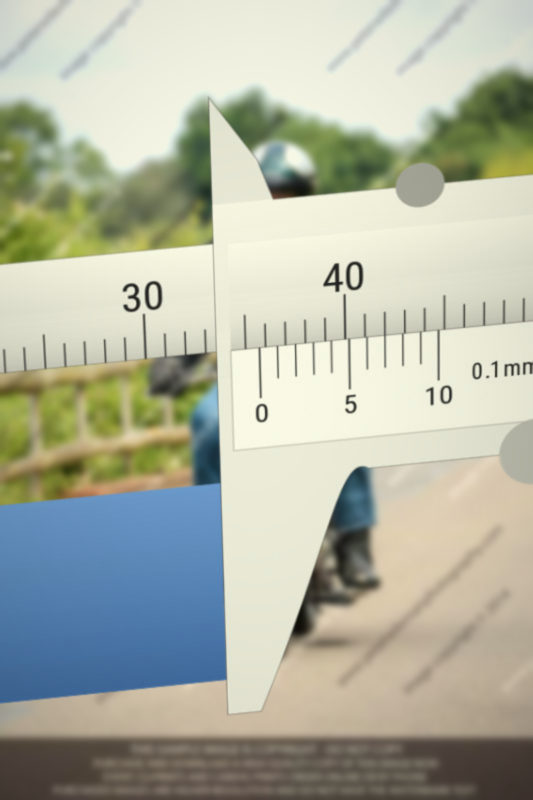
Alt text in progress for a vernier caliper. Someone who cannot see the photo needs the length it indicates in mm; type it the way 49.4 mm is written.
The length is 35.7 mm
